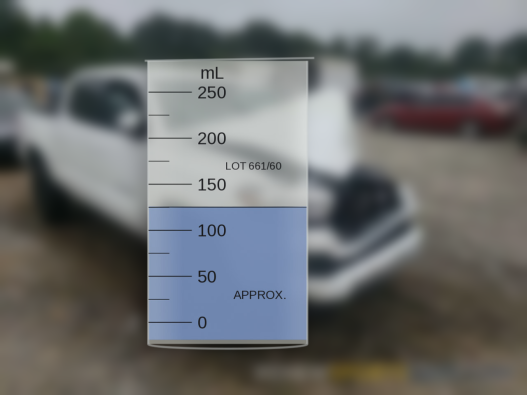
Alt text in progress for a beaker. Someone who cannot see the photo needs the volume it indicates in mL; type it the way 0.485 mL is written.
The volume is 125 mL
